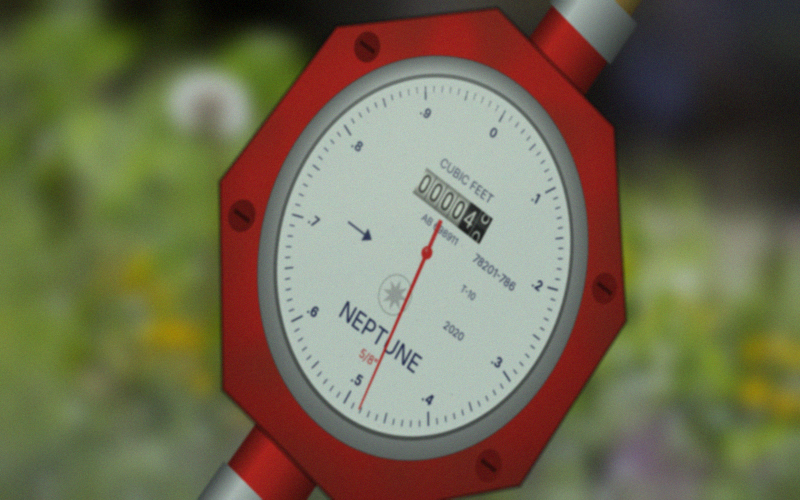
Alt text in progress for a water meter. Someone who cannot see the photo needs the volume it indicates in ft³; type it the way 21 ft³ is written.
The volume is 48.48 ft³
